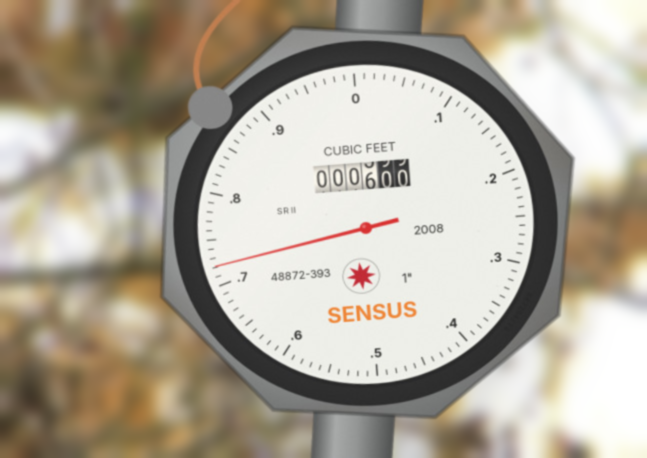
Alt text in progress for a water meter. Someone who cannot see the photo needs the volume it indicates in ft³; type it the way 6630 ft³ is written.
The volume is 599.72 ft³
